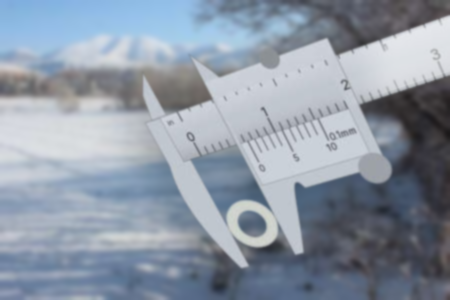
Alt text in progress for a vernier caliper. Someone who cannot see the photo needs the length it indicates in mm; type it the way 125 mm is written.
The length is 6.4 mm
